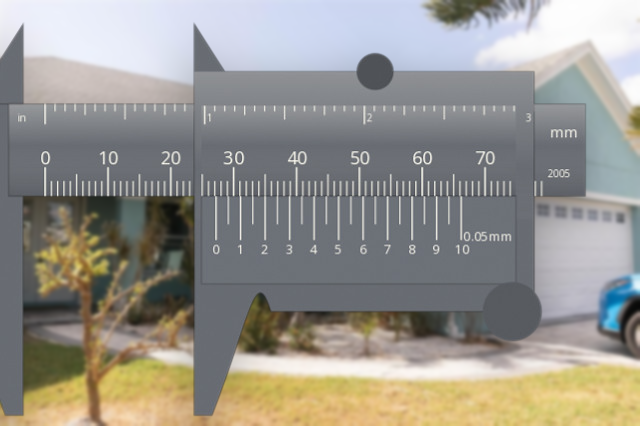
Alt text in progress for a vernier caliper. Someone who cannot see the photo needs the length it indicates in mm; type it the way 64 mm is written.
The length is 27.2 mm
